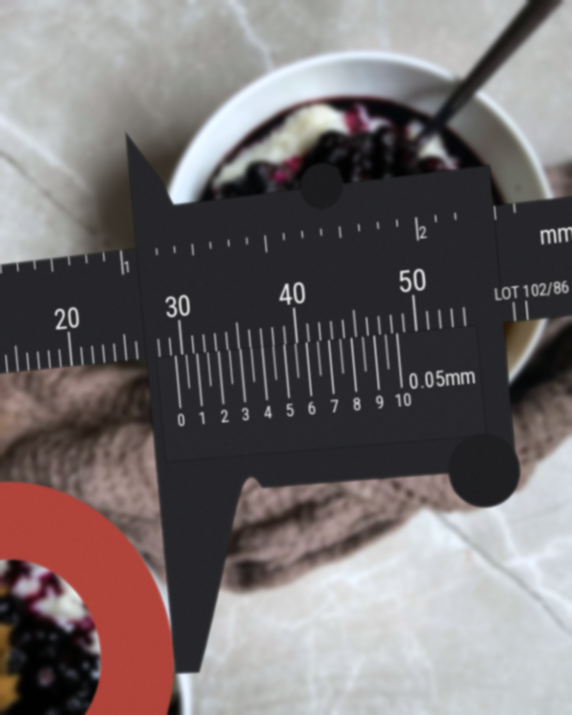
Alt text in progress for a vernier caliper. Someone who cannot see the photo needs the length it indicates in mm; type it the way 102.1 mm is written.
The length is 29.4 mm
